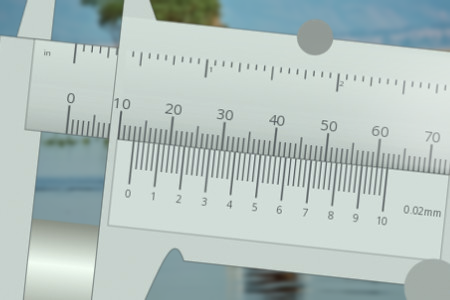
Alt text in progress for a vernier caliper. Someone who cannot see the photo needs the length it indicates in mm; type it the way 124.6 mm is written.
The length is 13.0 mm
